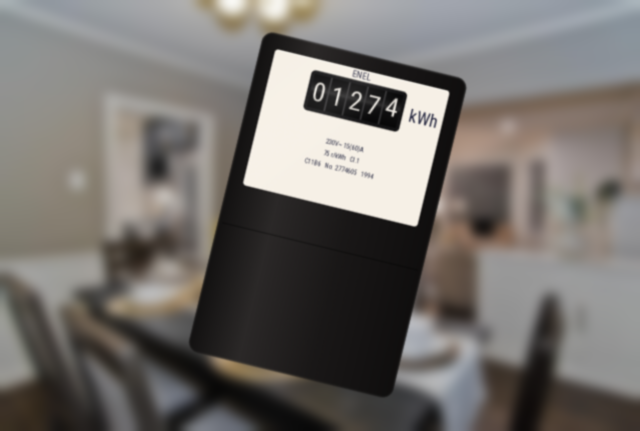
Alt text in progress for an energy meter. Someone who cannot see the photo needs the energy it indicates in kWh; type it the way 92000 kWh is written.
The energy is 1274 kWh
